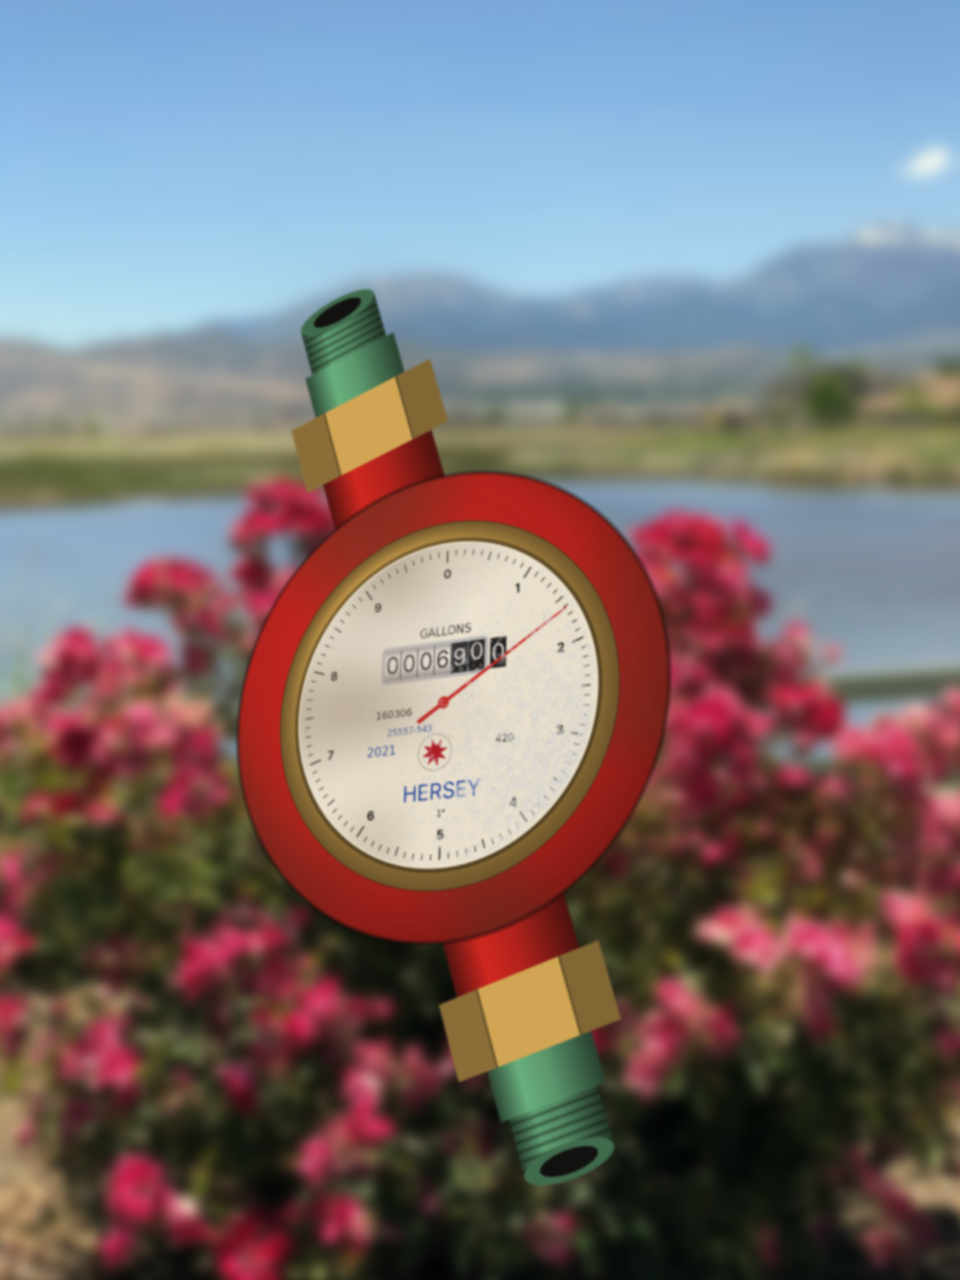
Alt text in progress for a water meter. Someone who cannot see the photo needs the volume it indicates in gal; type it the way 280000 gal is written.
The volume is 6901.6 gal
